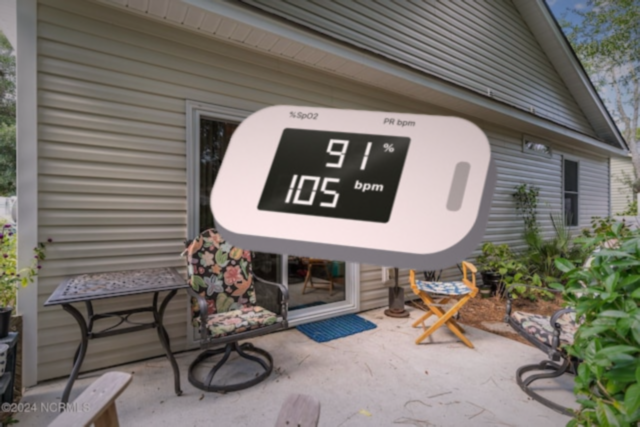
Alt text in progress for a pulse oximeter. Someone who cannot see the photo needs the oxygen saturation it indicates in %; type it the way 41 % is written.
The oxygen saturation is 91 %
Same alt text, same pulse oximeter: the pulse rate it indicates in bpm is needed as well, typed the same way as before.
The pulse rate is 105 bpm
